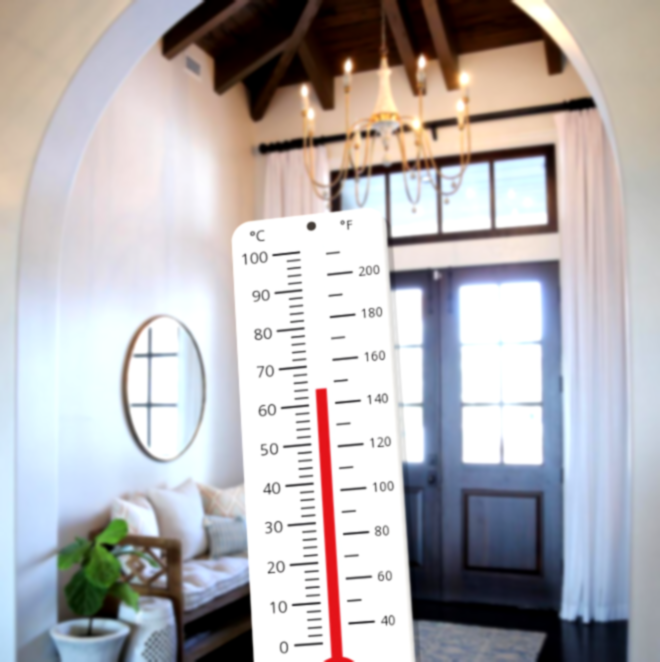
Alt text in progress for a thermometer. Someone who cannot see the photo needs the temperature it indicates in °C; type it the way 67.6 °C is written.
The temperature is 64 °C
